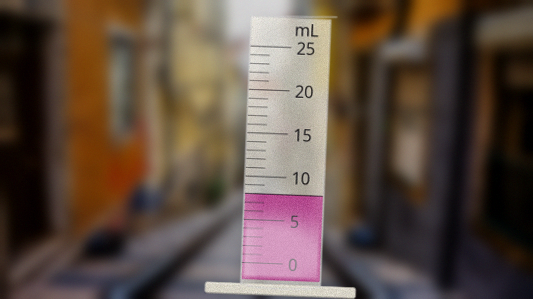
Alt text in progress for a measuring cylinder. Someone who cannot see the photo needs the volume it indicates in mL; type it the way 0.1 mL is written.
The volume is 8 mL
